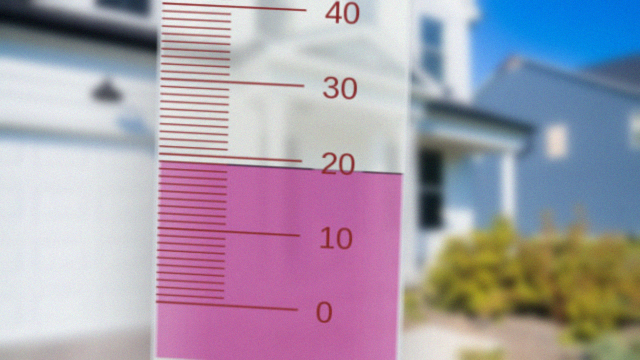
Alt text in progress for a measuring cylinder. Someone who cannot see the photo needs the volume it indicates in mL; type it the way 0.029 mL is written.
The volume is 19 mL
